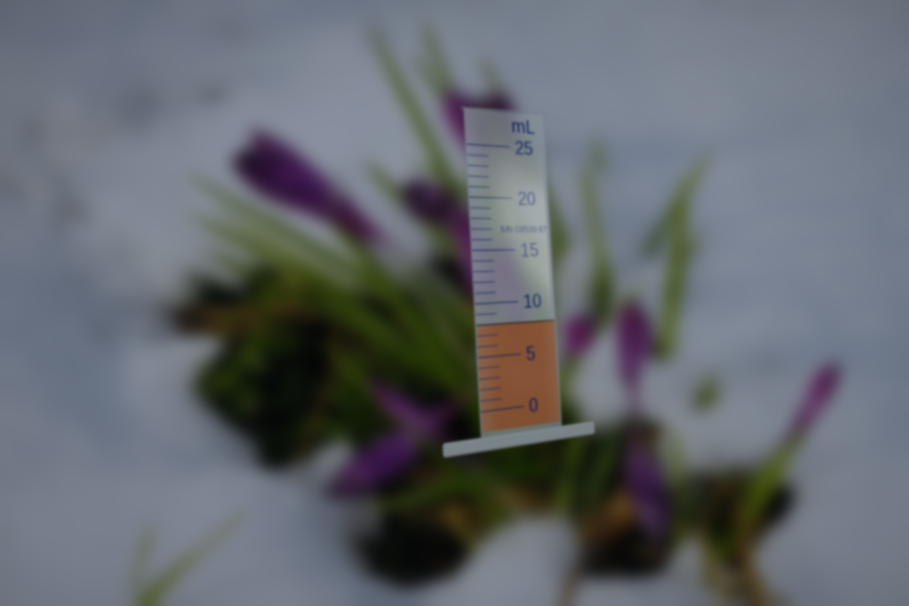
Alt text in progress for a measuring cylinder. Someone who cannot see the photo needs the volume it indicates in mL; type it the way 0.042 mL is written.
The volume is 8 mL
